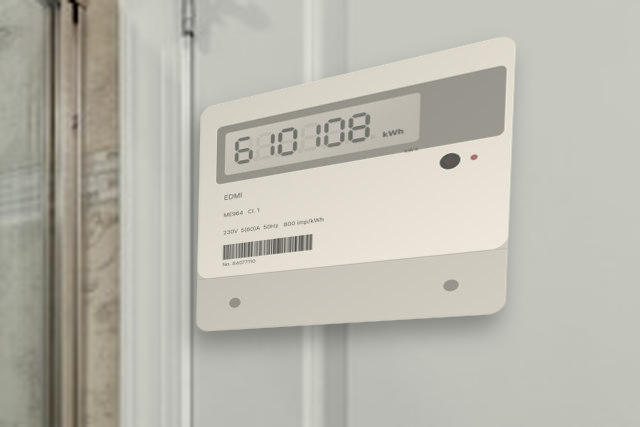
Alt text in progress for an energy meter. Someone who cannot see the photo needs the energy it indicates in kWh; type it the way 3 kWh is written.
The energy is 610108 kWh
